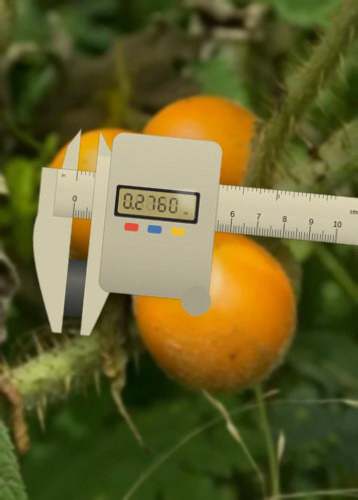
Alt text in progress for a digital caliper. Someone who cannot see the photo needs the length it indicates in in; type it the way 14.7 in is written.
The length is 0.2760 in
